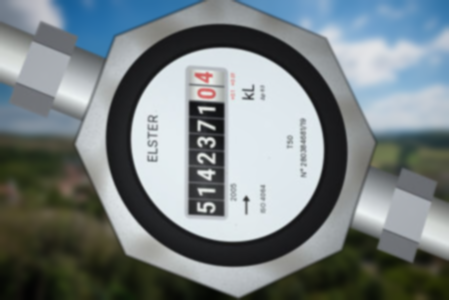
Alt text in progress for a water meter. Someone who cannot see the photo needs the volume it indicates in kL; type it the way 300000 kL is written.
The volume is 5142371.04 kL
